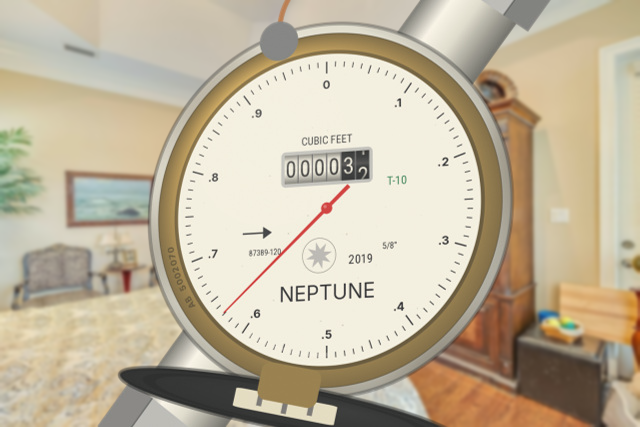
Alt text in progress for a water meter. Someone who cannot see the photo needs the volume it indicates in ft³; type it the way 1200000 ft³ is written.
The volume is 31.63 ft³
